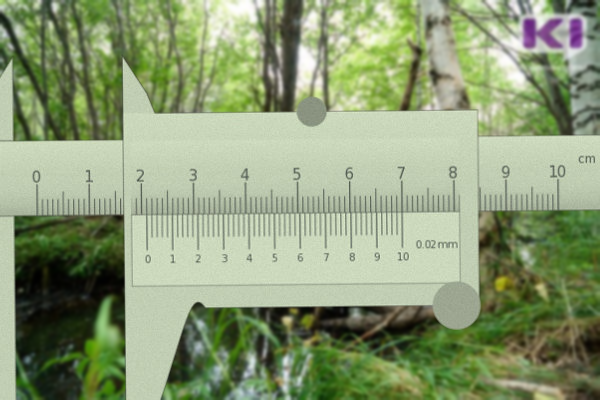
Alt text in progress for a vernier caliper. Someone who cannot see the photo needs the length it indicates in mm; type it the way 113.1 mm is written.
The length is 21.0 mm
